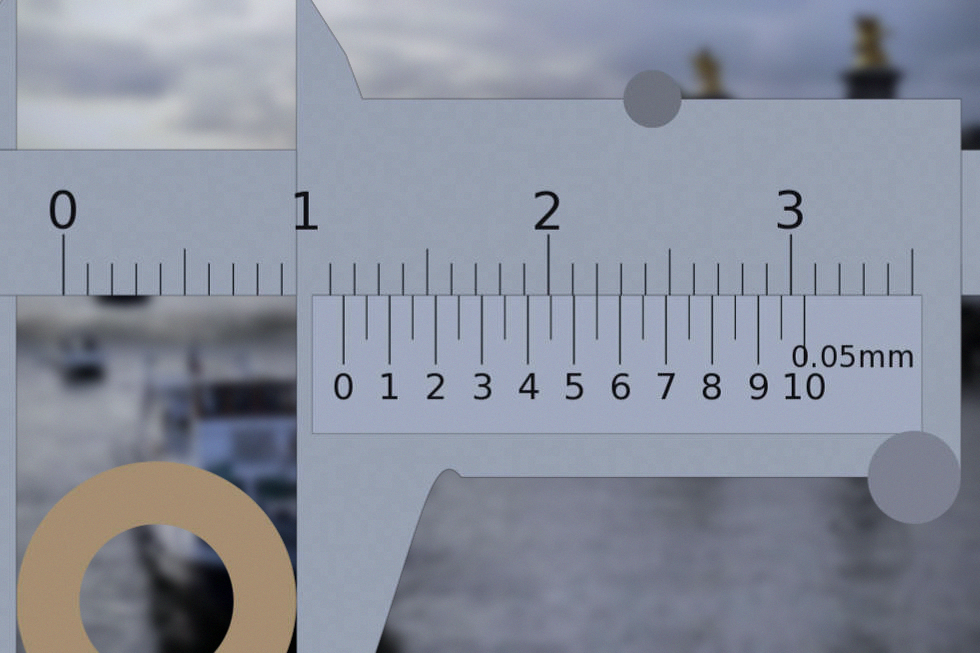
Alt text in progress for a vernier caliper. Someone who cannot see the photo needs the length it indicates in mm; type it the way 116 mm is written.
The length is 11.55 mm
